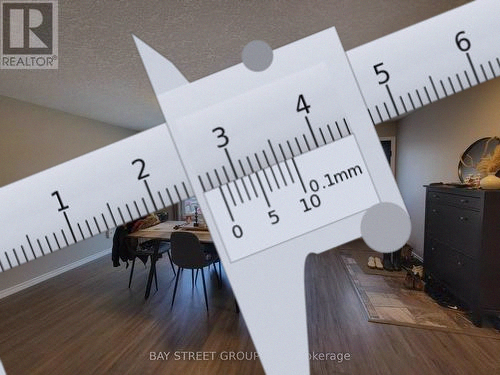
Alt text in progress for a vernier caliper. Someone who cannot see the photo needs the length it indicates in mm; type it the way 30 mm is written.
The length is 27.8 mm
